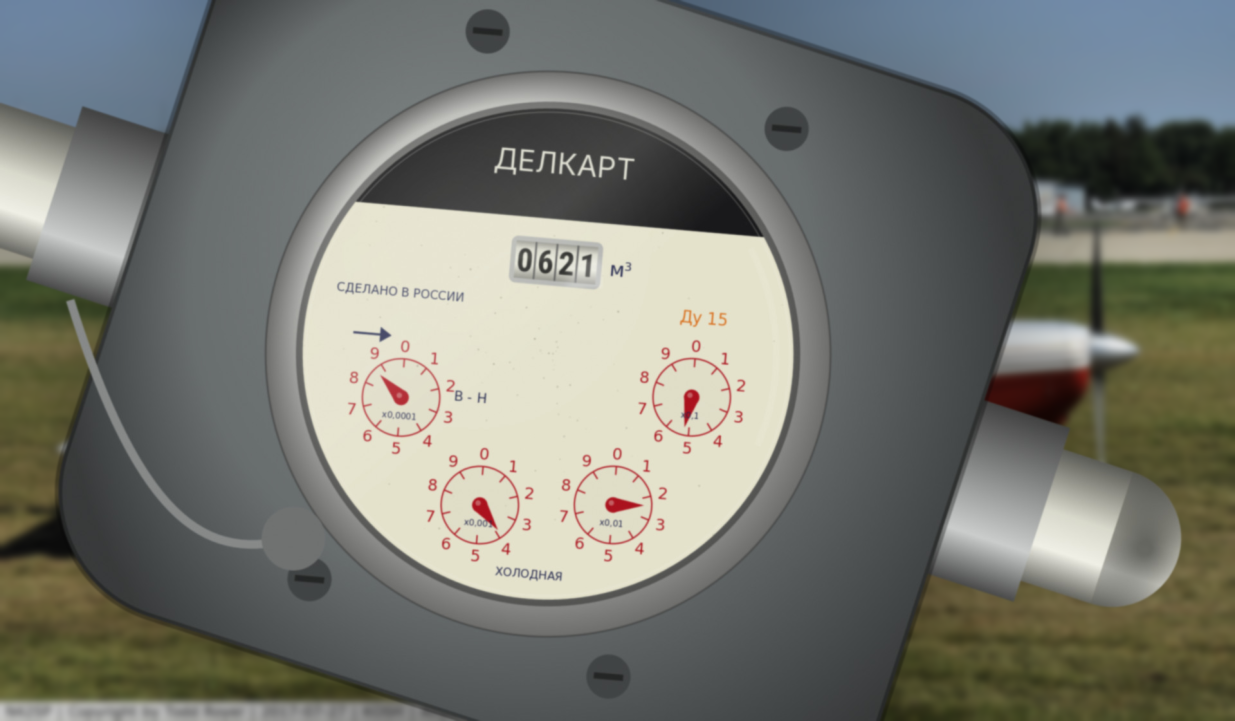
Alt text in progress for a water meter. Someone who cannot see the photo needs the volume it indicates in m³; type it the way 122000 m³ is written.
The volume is 621.5238 m³
